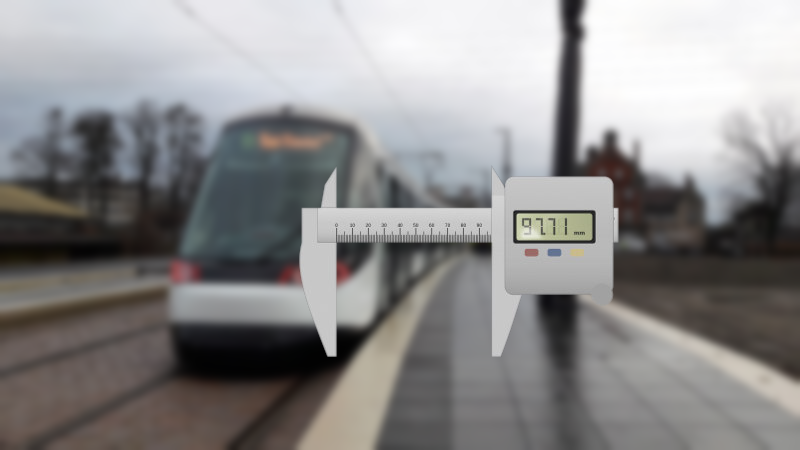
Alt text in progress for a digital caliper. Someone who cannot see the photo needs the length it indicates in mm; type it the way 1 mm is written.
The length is 97.71 mm
